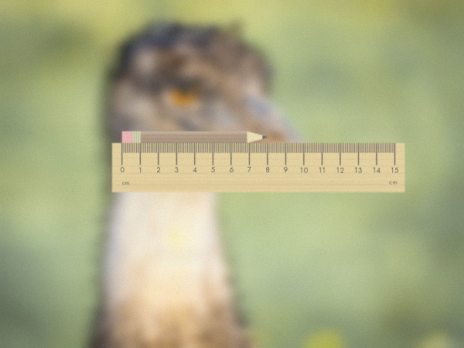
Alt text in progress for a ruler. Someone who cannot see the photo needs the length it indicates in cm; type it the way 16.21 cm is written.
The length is 8 cm
